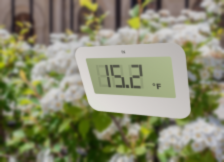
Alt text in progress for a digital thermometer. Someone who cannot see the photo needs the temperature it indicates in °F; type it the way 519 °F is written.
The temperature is 15.2 °F
